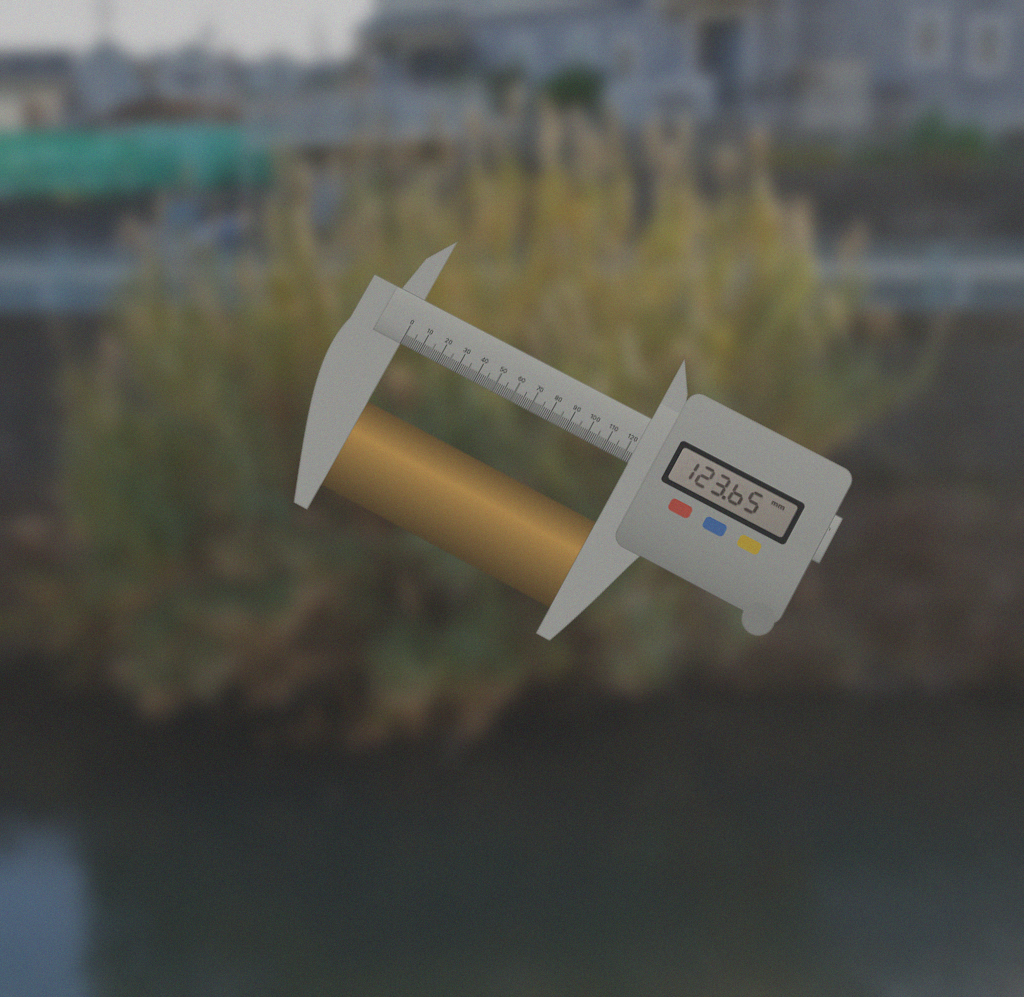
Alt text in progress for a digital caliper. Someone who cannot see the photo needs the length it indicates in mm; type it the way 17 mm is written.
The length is 123.65 mm
